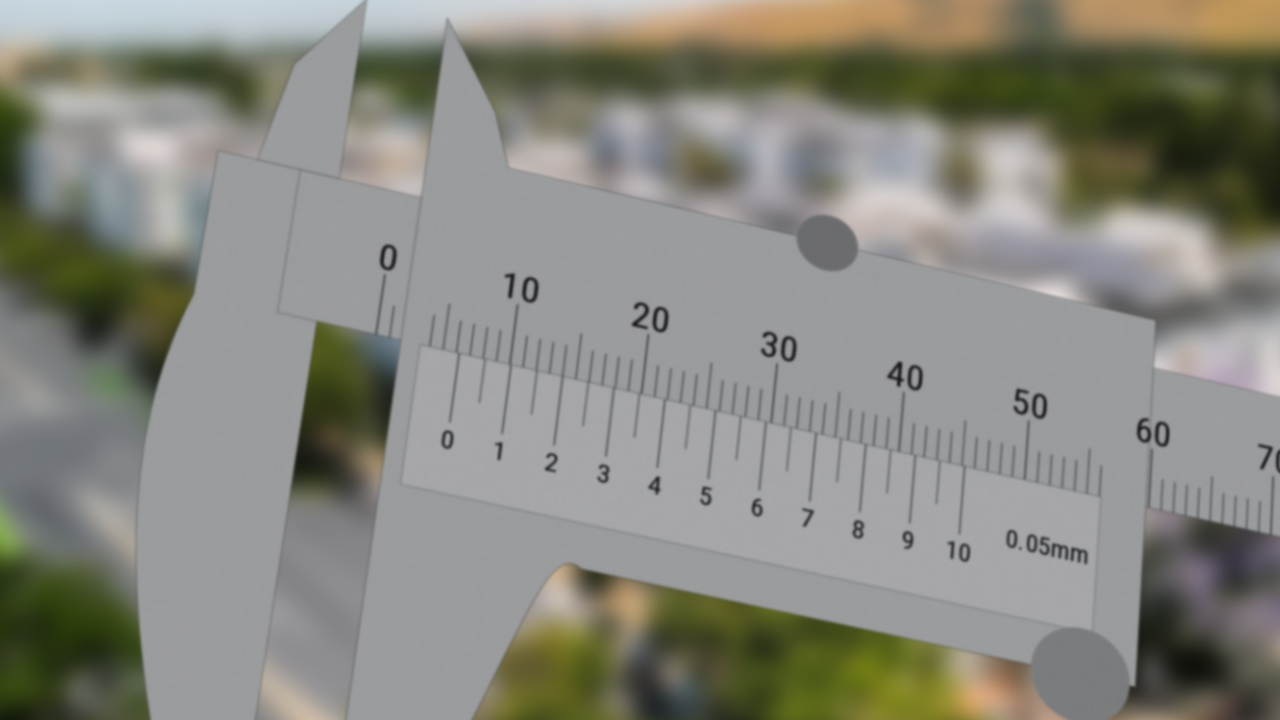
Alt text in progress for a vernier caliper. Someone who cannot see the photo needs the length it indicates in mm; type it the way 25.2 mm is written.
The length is 6.2 mm
